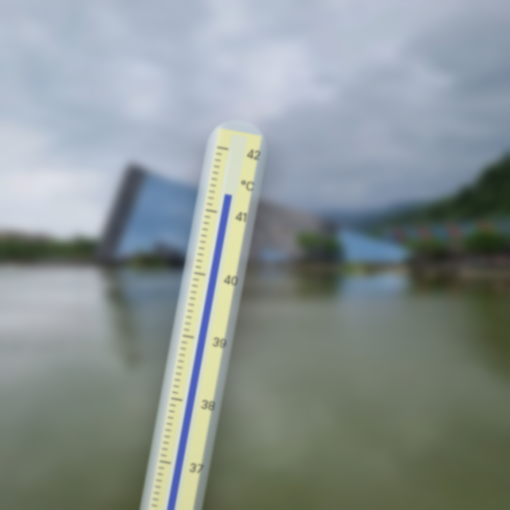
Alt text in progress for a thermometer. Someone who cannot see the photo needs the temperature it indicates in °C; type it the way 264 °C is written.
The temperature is 41.3 °C
